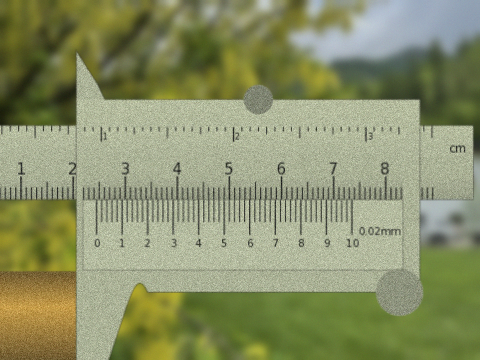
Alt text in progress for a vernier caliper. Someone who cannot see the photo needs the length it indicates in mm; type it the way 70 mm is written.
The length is 24.5 mm
